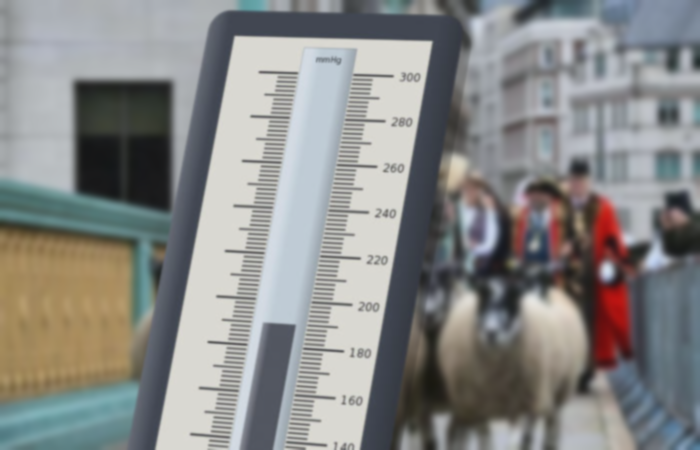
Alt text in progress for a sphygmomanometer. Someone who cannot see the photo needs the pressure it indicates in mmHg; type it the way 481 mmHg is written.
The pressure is 190 mmHg
